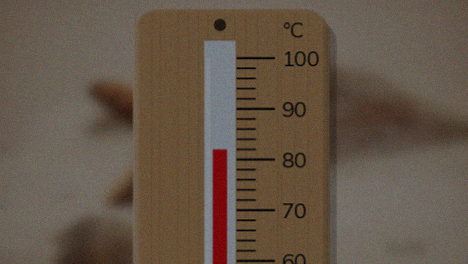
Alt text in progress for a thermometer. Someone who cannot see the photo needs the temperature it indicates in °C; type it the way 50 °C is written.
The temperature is 82 °C
